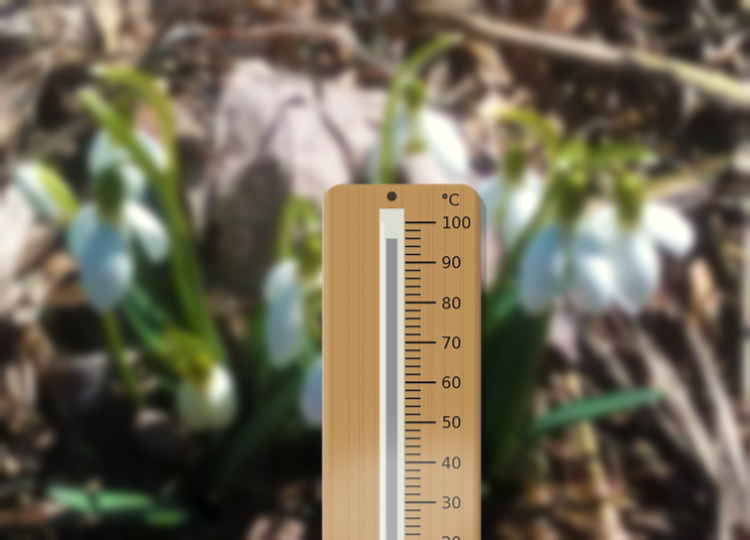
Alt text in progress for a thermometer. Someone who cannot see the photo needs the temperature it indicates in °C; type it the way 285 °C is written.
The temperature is 96 °C
